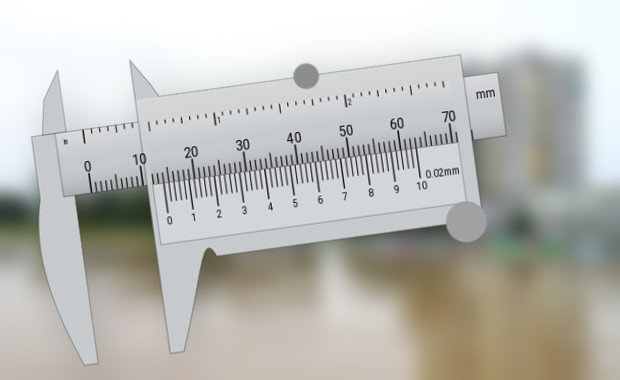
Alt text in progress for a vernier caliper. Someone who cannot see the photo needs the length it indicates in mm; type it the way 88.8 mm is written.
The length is 14.0 mm
